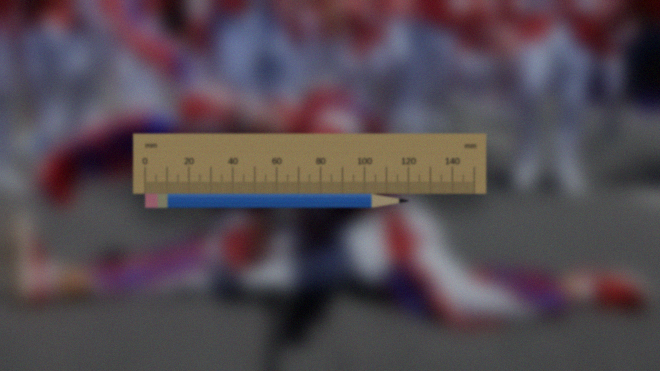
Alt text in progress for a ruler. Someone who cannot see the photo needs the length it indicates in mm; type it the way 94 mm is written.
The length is 120 mm
